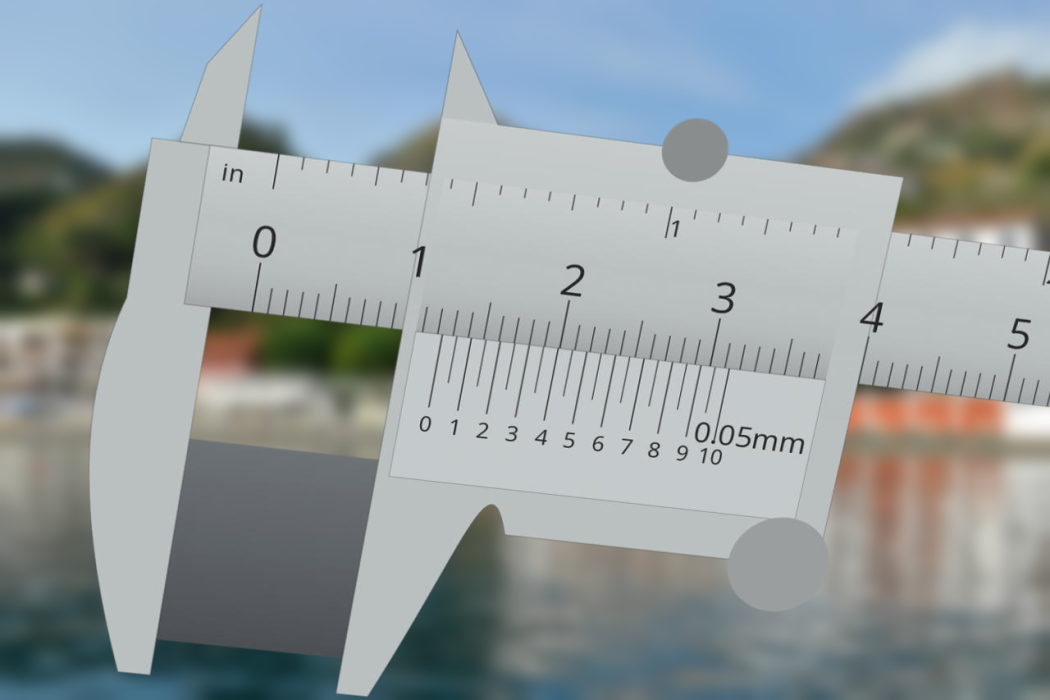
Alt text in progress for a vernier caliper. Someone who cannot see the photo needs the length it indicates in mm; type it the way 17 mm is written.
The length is 12.3 mm
